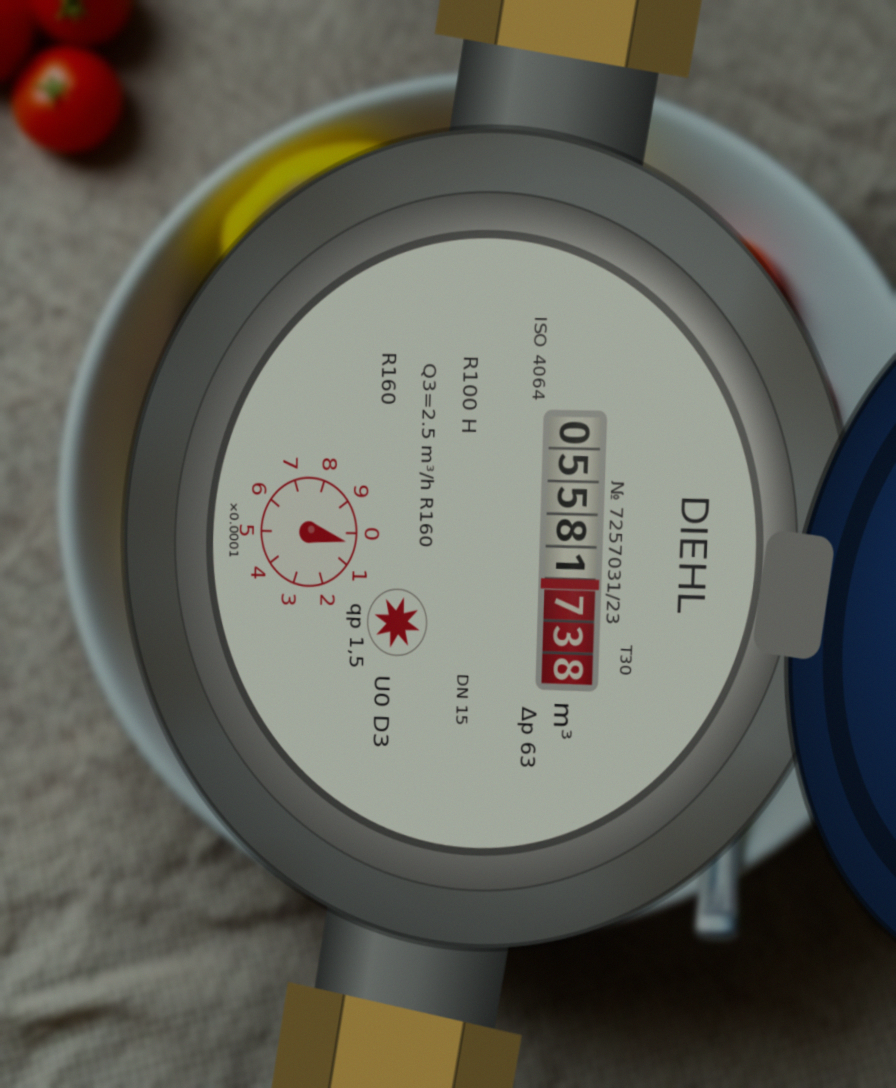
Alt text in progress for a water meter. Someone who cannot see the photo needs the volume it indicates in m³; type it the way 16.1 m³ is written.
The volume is 5581.7380 m³
